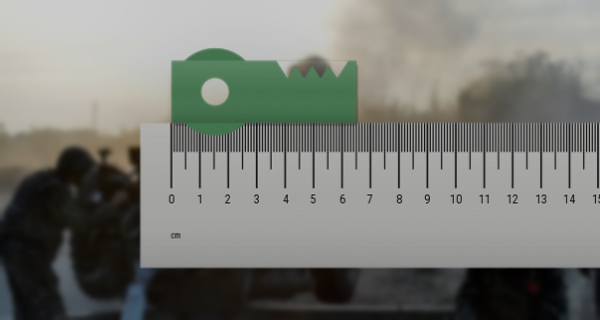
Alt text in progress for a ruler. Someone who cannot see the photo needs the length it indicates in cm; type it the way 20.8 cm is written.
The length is 6.5 cm
